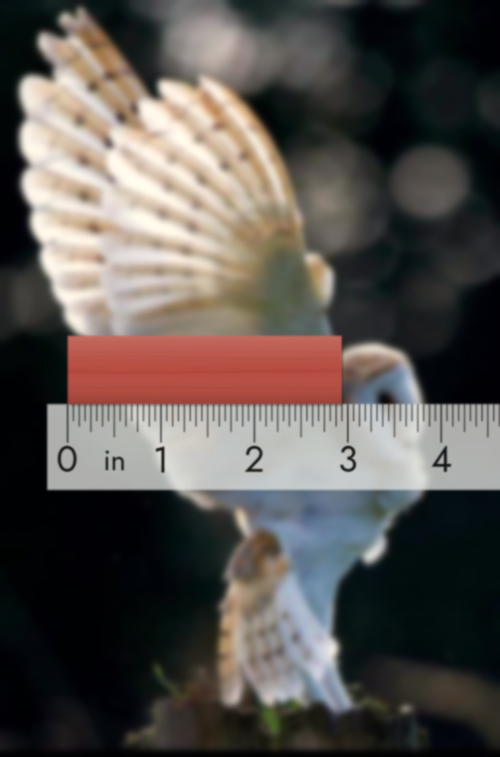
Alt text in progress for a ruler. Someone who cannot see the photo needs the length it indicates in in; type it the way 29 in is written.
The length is 2.9375 in
